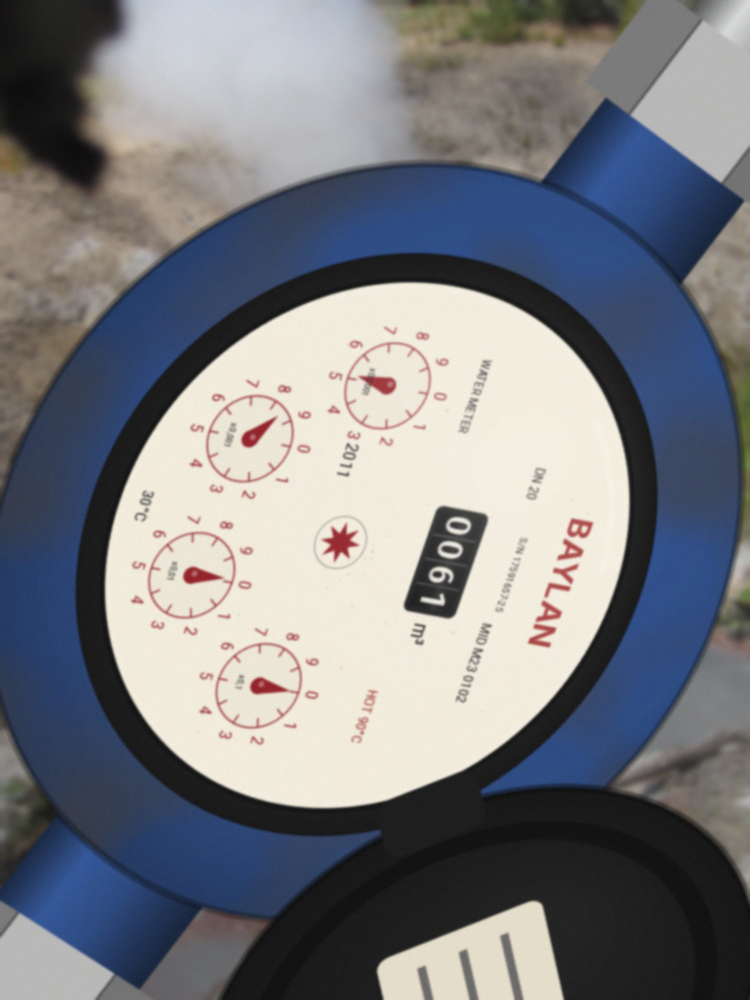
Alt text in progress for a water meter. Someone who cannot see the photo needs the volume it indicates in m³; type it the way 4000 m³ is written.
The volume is 60.9985 m³
